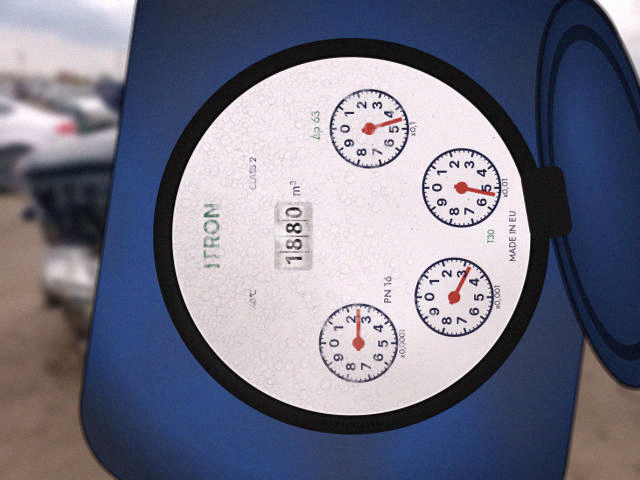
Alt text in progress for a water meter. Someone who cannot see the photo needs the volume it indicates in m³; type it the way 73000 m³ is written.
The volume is 1880.4532 m³
